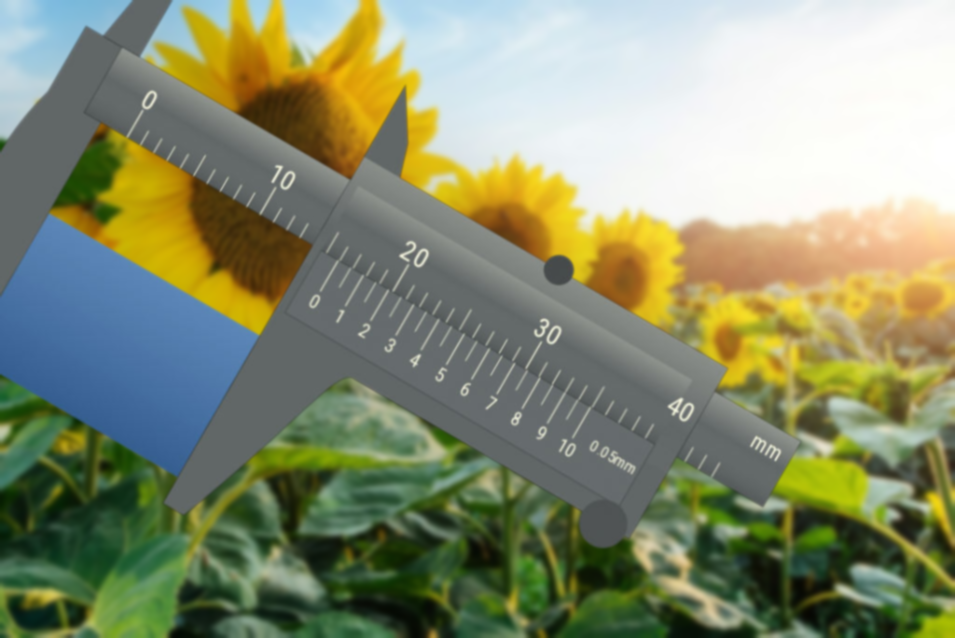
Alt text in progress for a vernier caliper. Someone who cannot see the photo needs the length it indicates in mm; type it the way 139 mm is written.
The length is 15.9 mm
